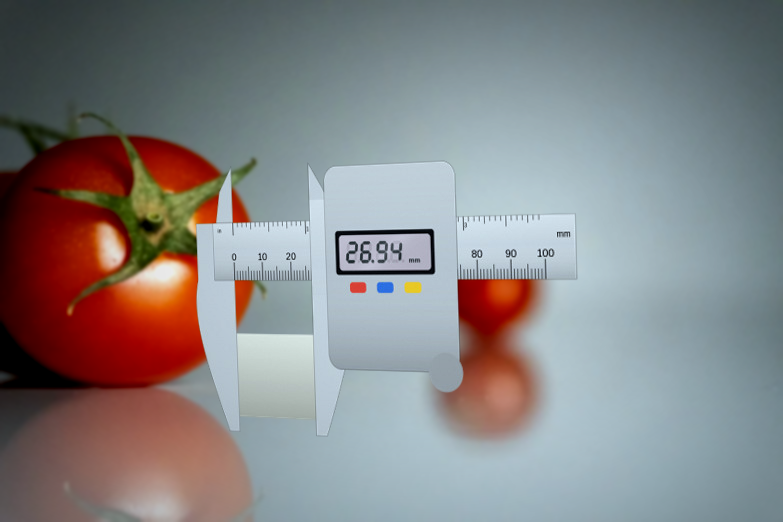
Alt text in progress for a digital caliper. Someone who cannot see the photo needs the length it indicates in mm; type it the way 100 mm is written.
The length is 26.94 mm
